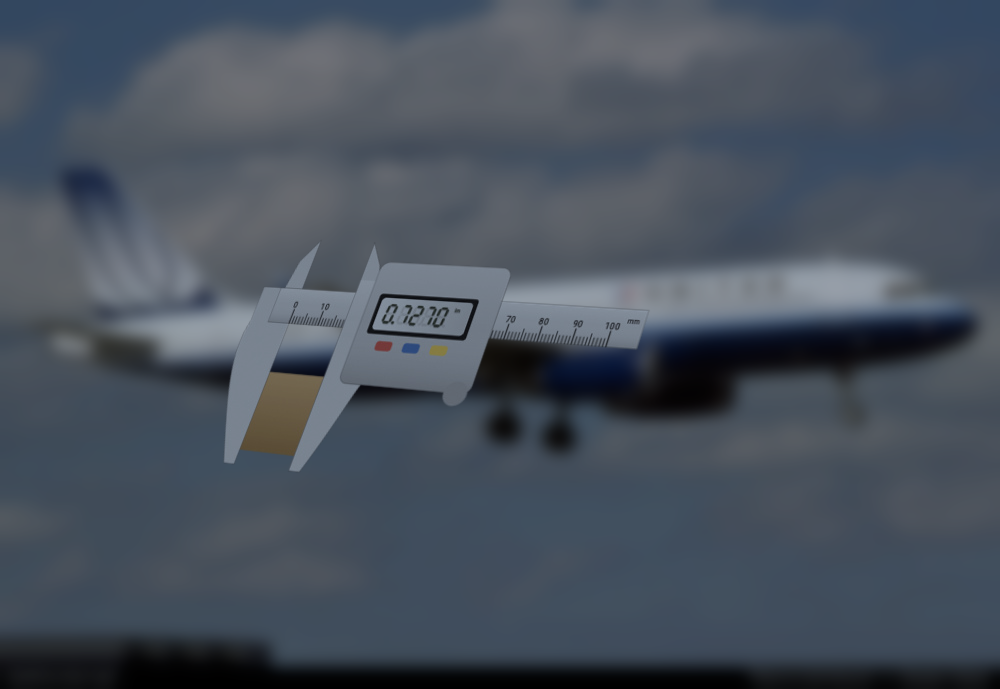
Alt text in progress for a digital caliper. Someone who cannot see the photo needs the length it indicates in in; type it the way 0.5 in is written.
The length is 0.7270 in
